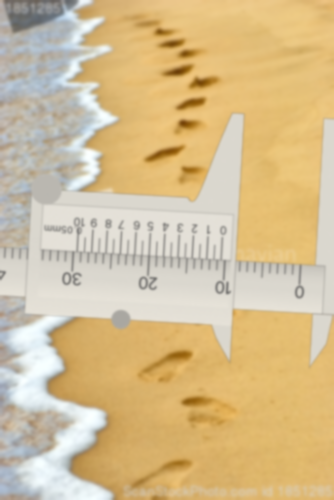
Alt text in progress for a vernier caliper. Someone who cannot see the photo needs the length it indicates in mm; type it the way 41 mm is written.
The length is 10.5 mm
